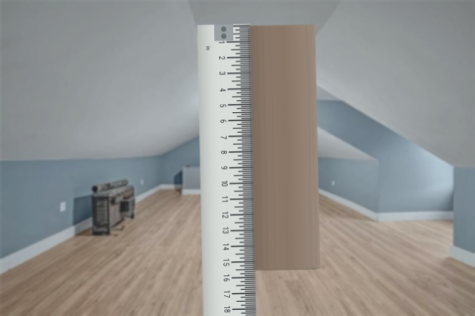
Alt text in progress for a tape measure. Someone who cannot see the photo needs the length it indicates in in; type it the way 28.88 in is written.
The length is 15.5 in
